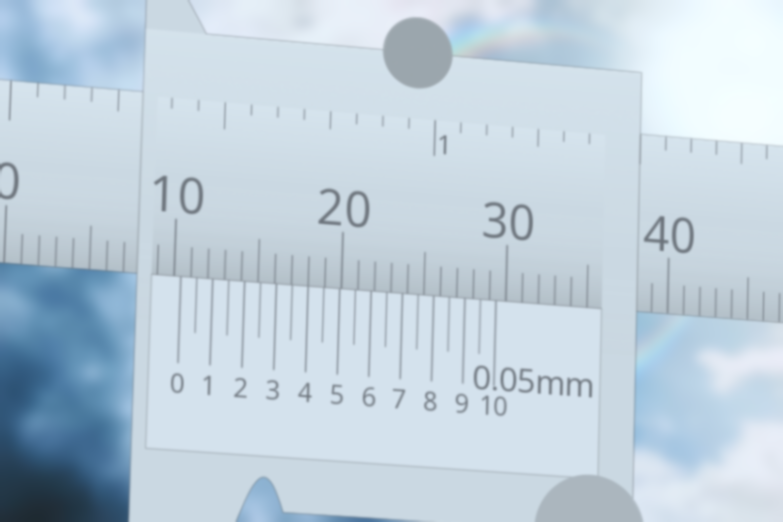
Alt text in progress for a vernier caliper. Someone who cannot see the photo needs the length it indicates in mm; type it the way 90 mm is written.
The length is 10.4 mm
